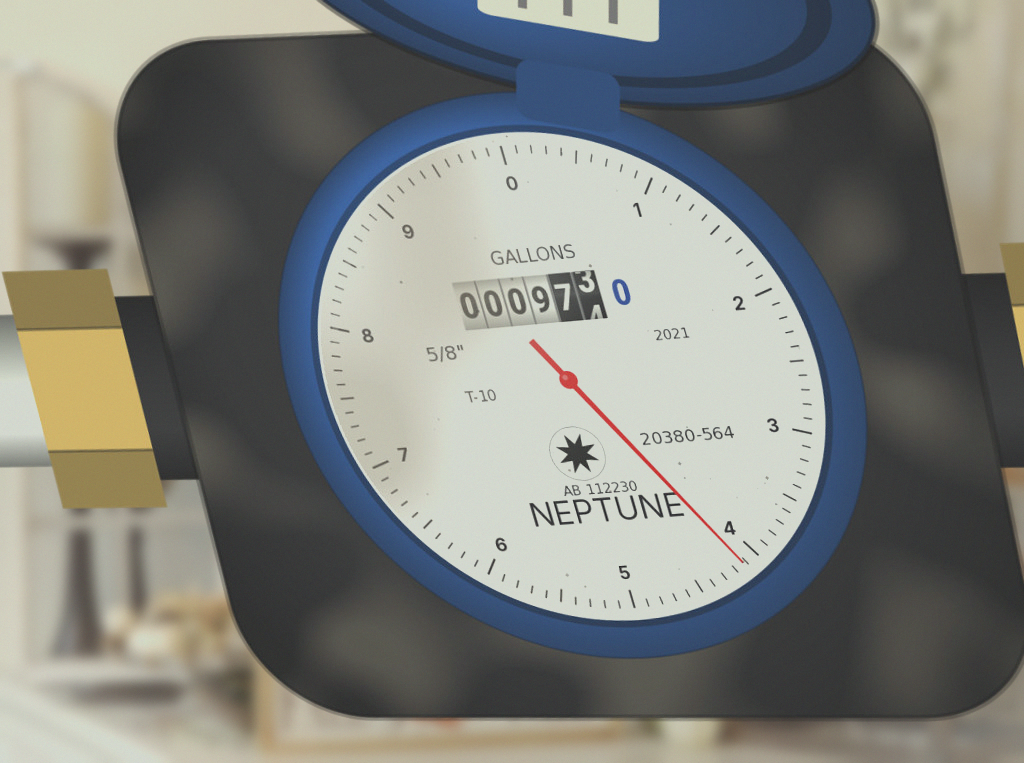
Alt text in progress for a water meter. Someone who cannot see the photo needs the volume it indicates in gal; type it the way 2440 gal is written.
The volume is 9734.1 gal
